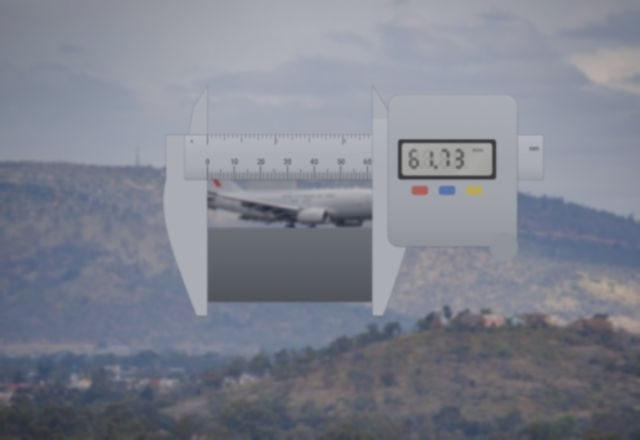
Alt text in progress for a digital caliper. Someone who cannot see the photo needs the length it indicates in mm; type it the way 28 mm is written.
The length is 61.73 mm
